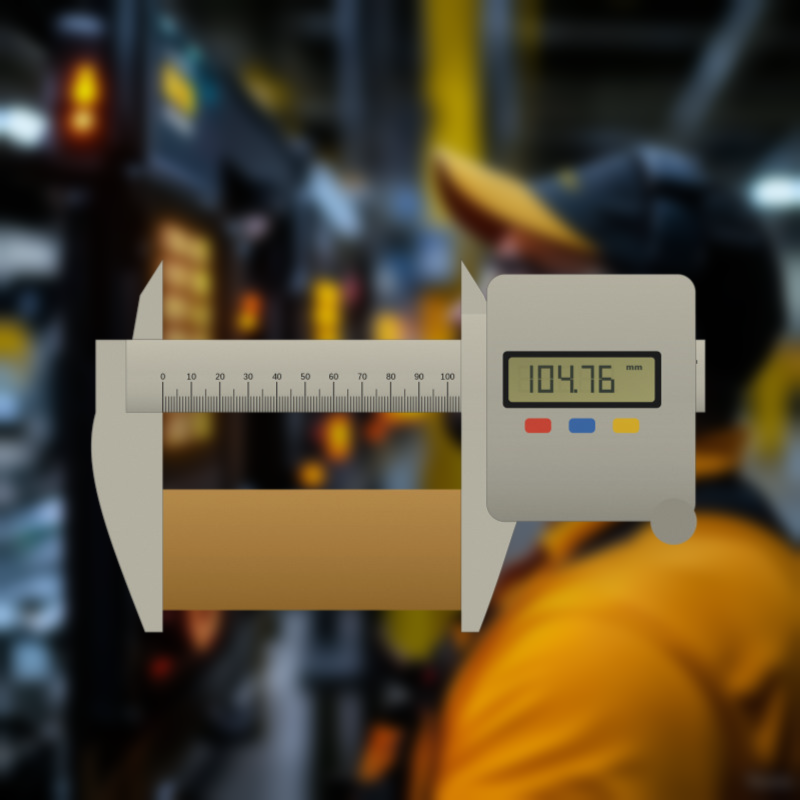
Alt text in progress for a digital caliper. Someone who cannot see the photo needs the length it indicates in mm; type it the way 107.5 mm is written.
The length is 104.76 mm
